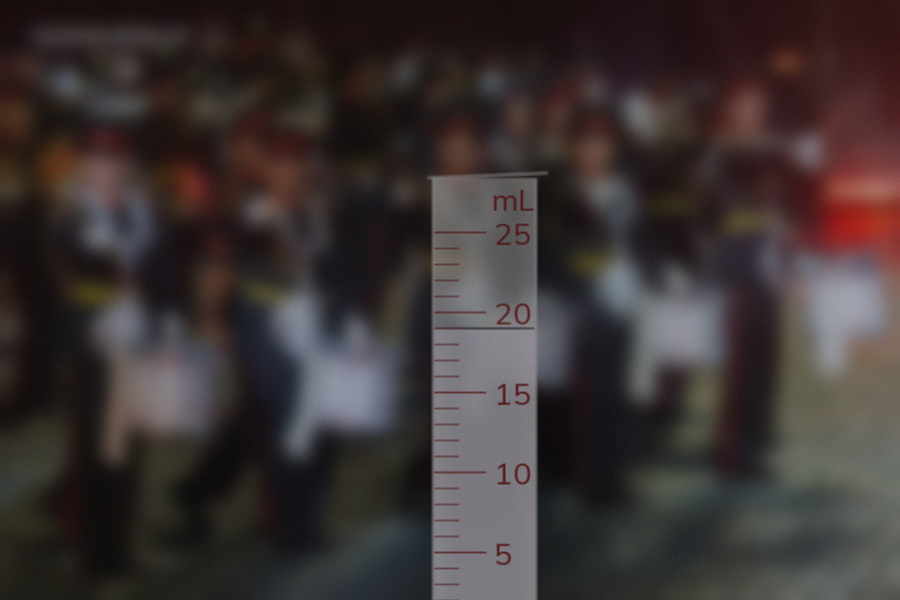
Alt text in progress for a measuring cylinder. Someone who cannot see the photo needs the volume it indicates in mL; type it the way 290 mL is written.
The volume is 19 mL
